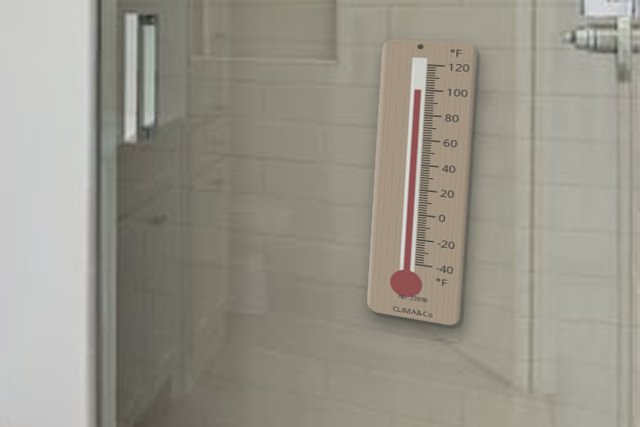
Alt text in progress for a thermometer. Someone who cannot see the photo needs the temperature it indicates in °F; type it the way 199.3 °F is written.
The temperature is 100 °F
